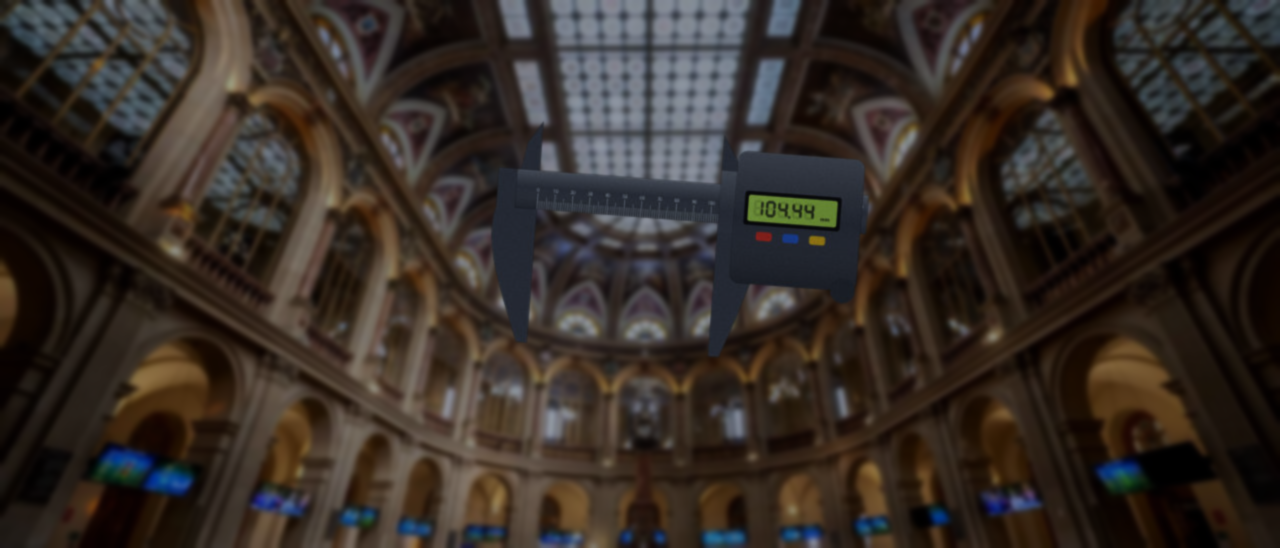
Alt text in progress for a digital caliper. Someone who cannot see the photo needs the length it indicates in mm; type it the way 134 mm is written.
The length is 104.44 mm
